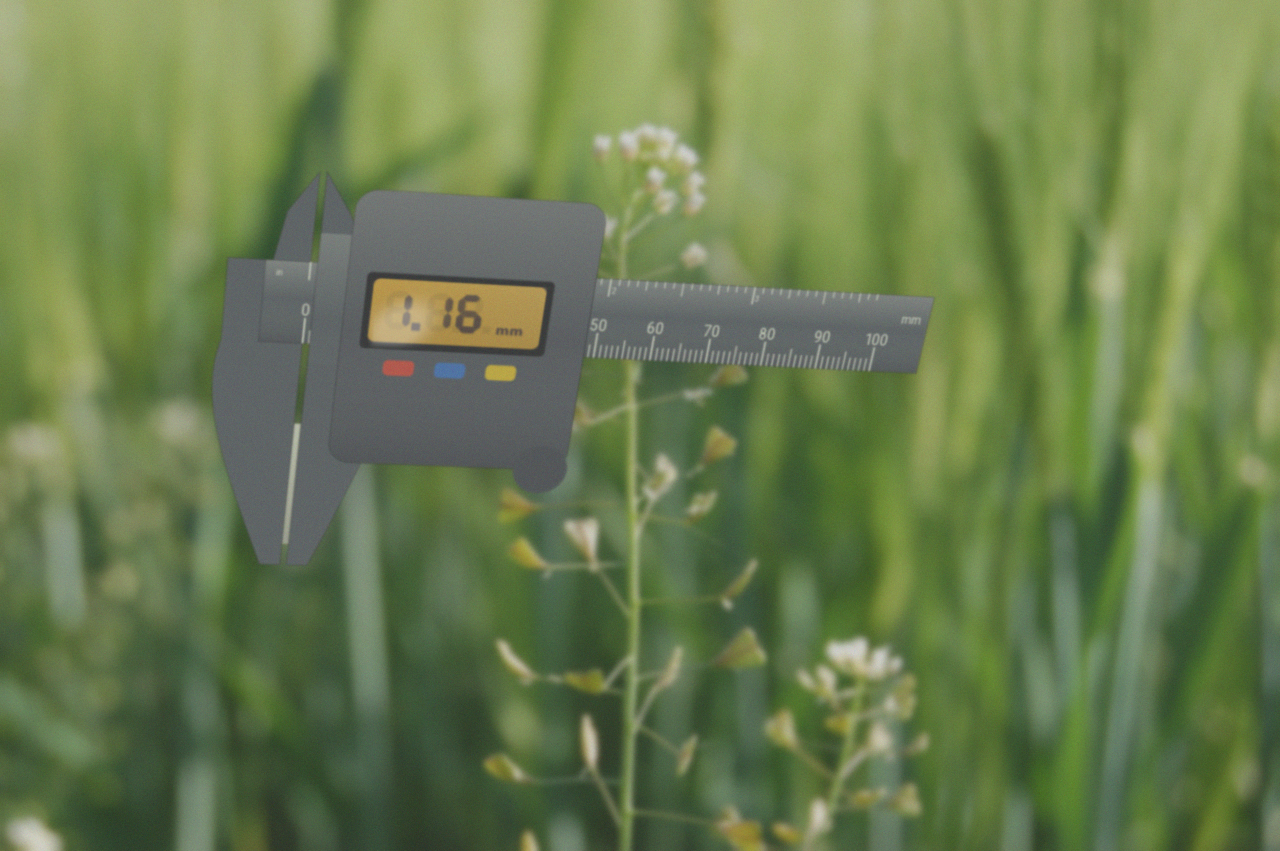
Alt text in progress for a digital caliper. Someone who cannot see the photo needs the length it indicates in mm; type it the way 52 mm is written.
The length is 1.16 mm
